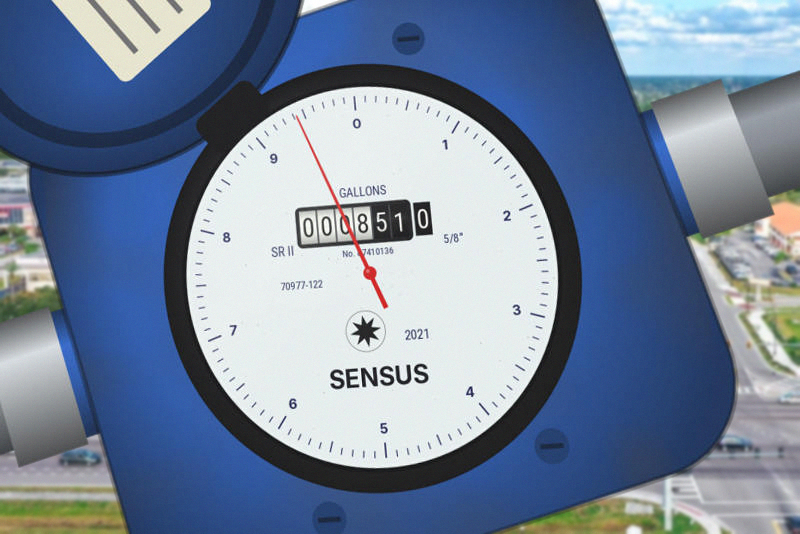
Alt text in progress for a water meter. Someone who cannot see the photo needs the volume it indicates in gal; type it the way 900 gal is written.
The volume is 8509.4 gal
